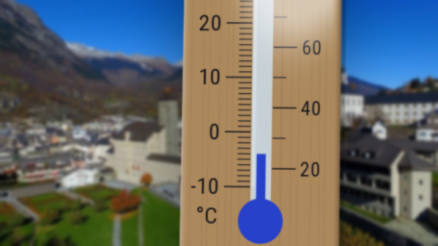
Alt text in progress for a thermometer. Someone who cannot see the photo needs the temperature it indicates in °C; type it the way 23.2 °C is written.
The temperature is -4 °C
